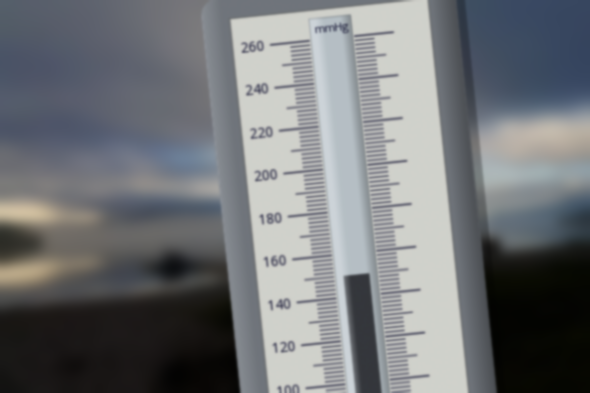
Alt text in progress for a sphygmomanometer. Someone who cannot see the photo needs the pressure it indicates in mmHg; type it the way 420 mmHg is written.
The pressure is 150 mmHg
